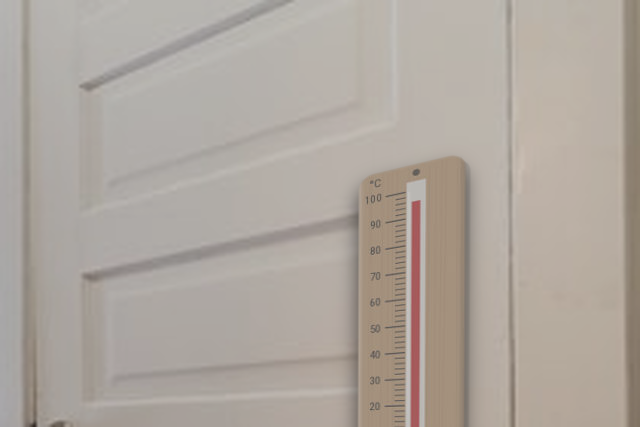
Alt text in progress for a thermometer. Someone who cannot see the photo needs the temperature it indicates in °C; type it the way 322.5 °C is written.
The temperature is 96 °C
